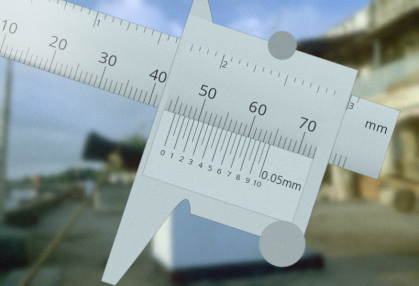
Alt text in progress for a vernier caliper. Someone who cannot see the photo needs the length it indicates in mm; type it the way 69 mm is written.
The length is 45.4 mm
